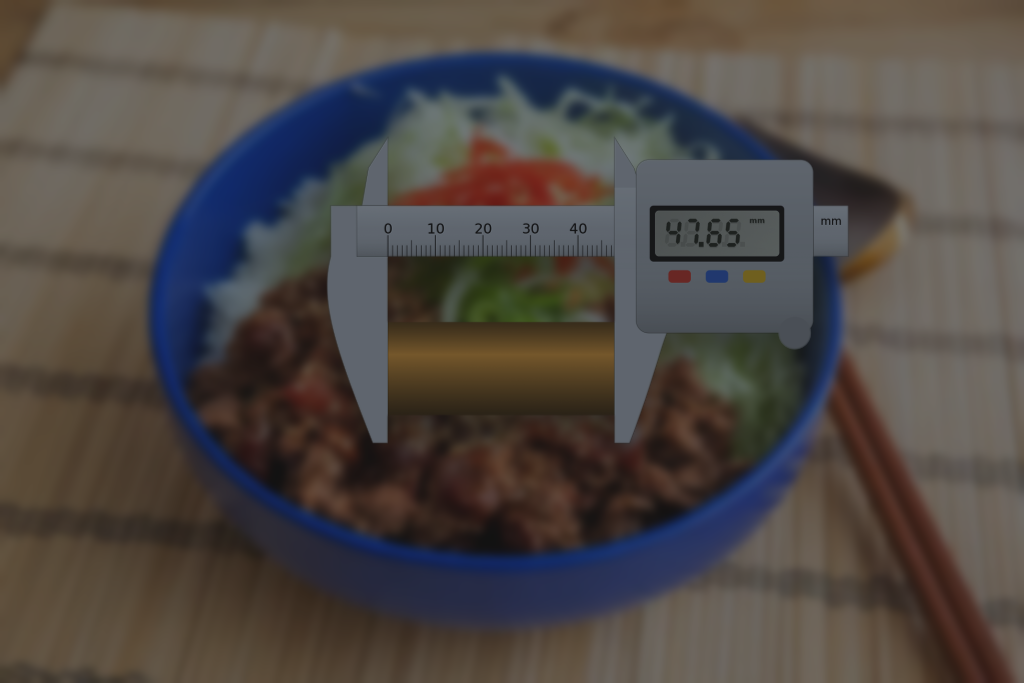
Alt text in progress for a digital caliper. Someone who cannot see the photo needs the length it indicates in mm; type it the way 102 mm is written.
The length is 47.65 mm
